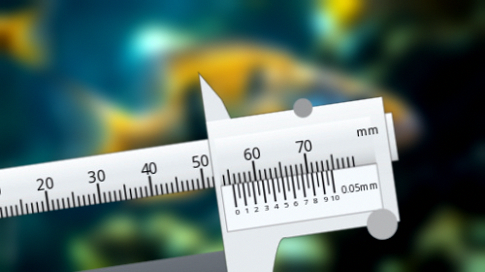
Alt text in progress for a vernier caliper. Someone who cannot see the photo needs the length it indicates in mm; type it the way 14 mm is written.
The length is 55.6 mm
